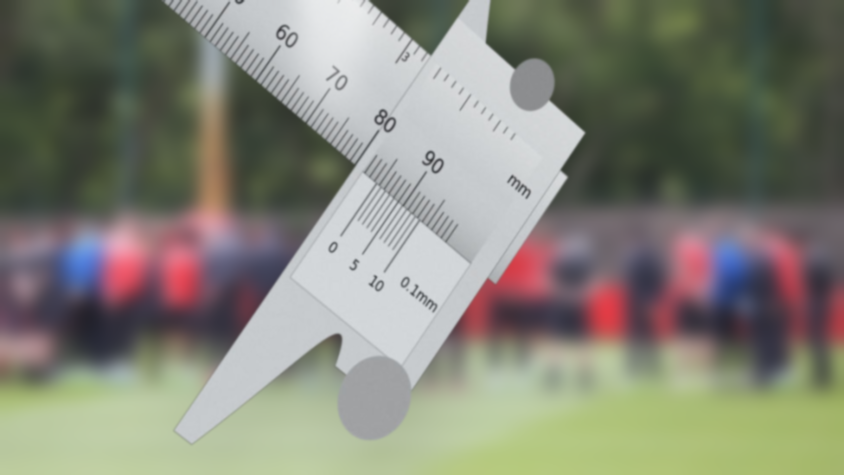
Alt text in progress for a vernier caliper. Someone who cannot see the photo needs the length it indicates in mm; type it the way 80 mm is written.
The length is 84.5 mm
